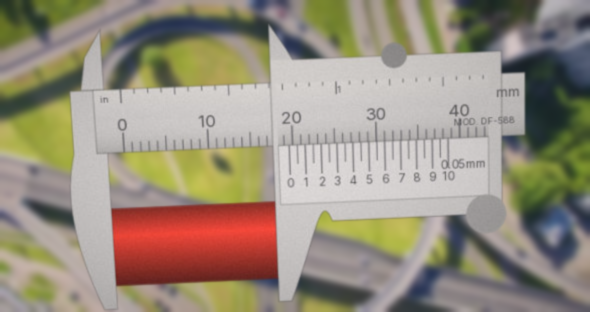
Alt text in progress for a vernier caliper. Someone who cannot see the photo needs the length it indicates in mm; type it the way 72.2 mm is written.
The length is 19.6 mm
